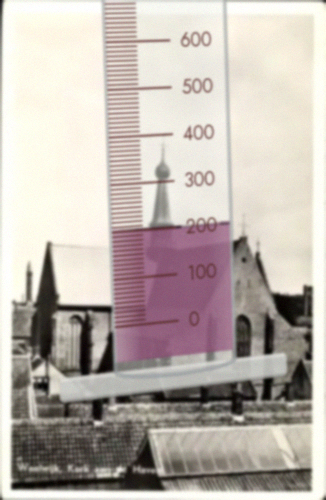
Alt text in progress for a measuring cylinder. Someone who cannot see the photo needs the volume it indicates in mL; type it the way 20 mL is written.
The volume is 200 mL
